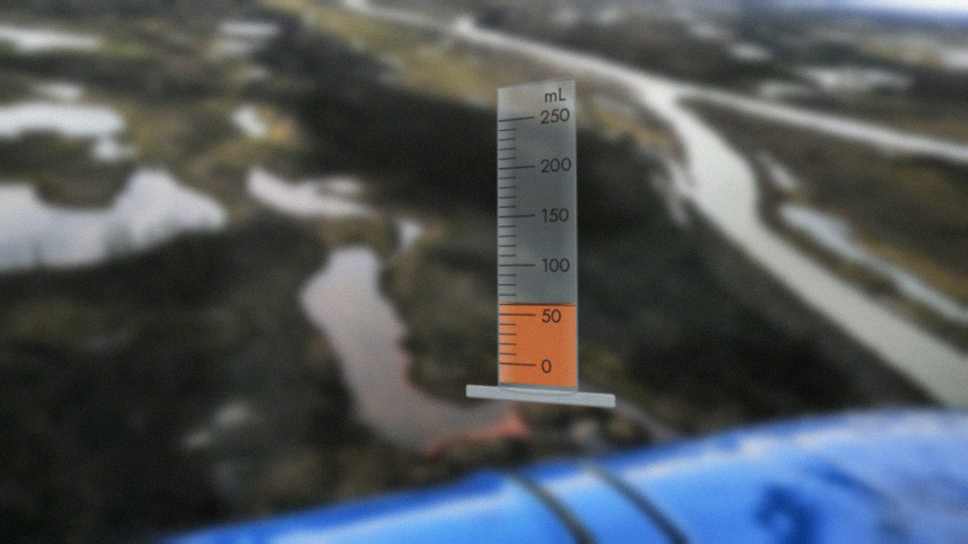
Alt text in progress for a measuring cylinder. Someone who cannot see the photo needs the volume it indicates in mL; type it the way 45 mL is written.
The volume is 60 mL
